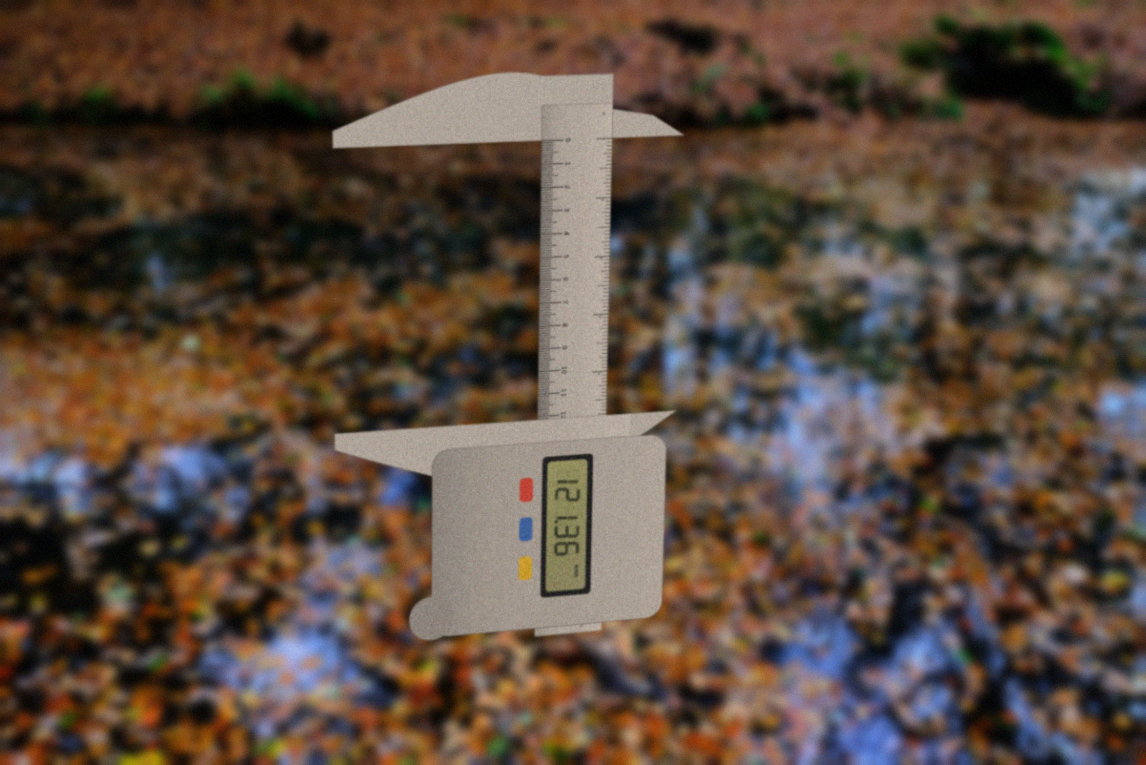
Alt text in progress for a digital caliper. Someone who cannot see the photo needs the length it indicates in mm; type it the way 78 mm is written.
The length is 121.36 mm
